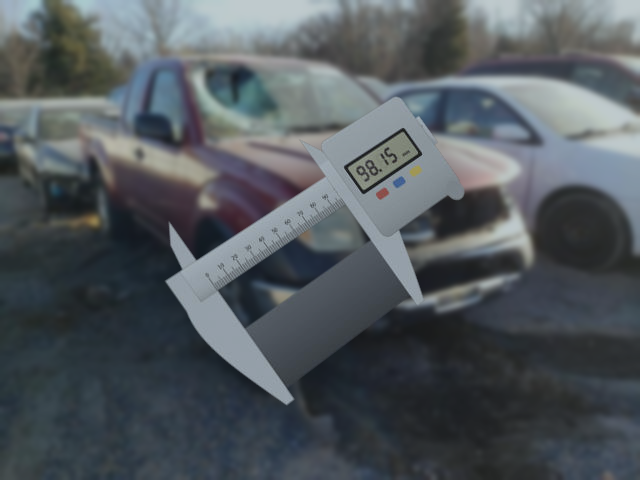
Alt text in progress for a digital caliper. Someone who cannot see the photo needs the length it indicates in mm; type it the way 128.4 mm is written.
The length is 98.15 mm
